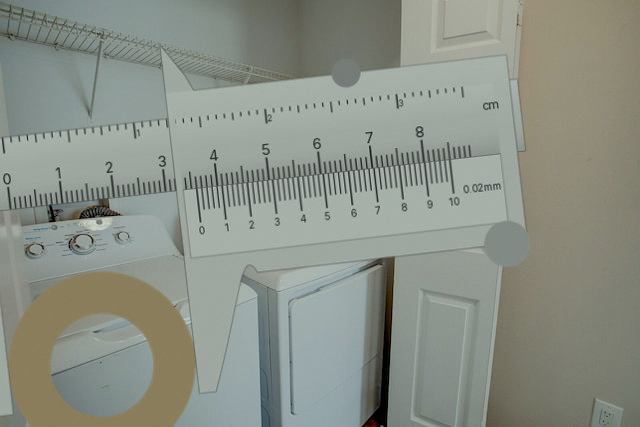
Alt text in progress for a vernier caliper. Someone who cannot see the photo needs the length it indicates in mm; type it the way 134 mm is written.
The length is 36.0 mm
